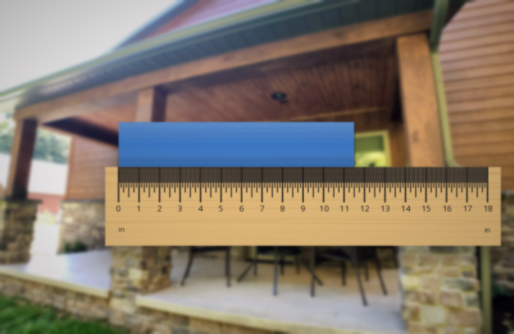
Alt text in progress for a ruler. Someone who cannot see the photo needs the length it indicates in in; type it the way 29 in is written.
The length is 11.5 in
